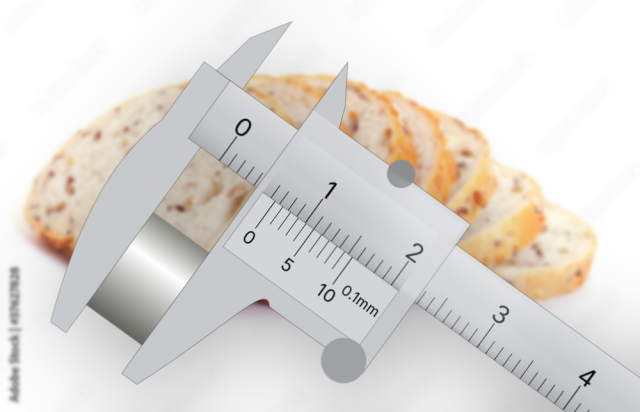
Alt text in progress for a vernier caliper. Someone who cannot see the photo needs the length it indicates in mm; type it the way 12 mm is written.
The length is 6.5 mm
